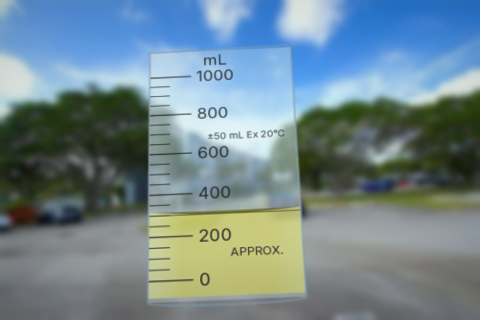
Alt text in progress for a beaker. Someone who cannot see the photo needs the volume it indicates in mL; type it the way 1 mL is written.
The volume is 300 mL
